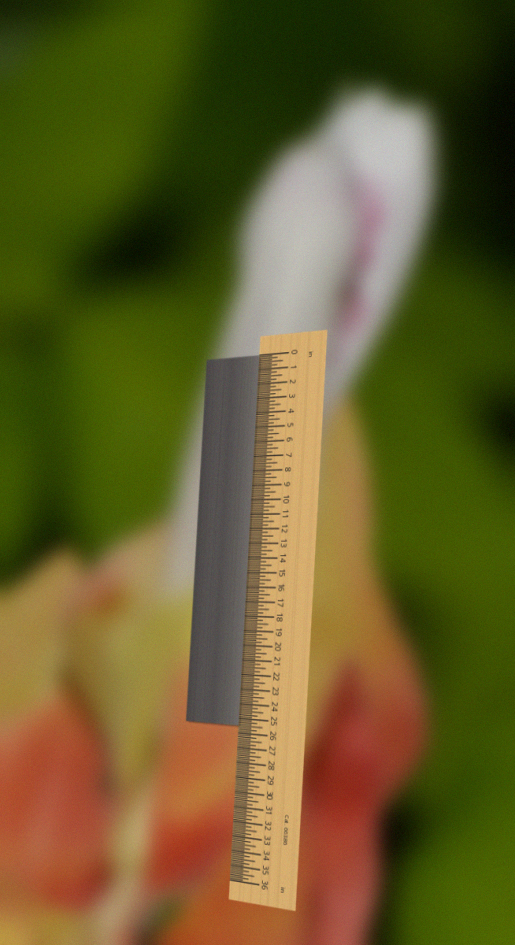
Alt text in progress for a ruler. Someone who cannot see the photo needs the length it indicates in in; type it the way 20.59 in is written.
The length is 25.5 in
